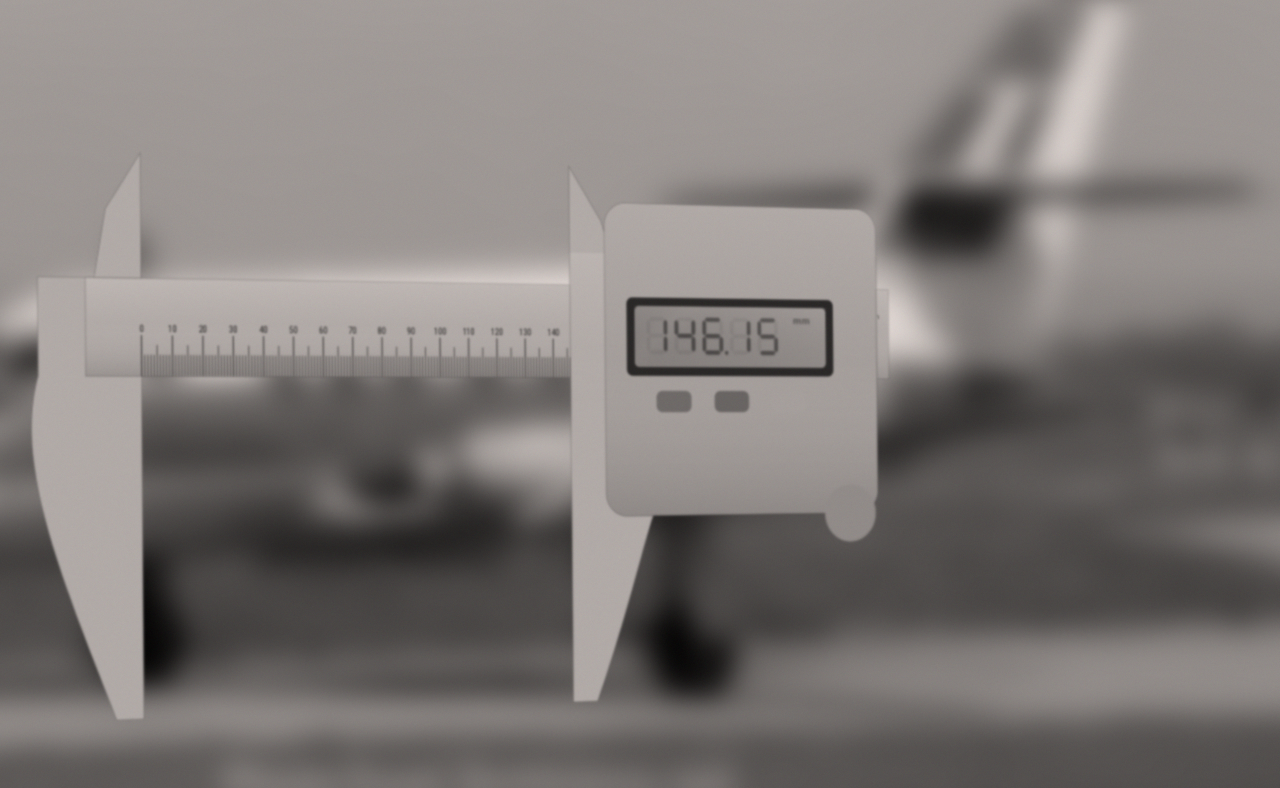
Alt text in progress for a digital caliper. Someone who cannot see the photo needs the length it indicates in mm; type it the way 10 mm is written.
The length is 146.15 mm
